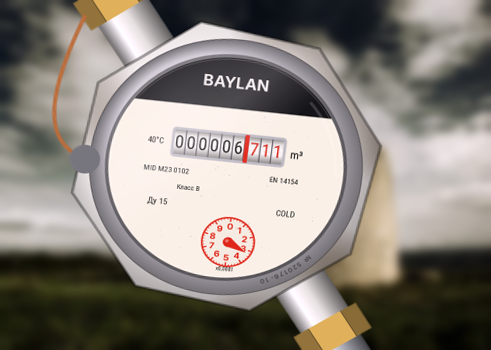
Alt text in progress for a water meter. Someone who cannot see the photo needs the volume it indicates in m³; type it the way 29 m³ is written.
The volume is 6.7113 m³
